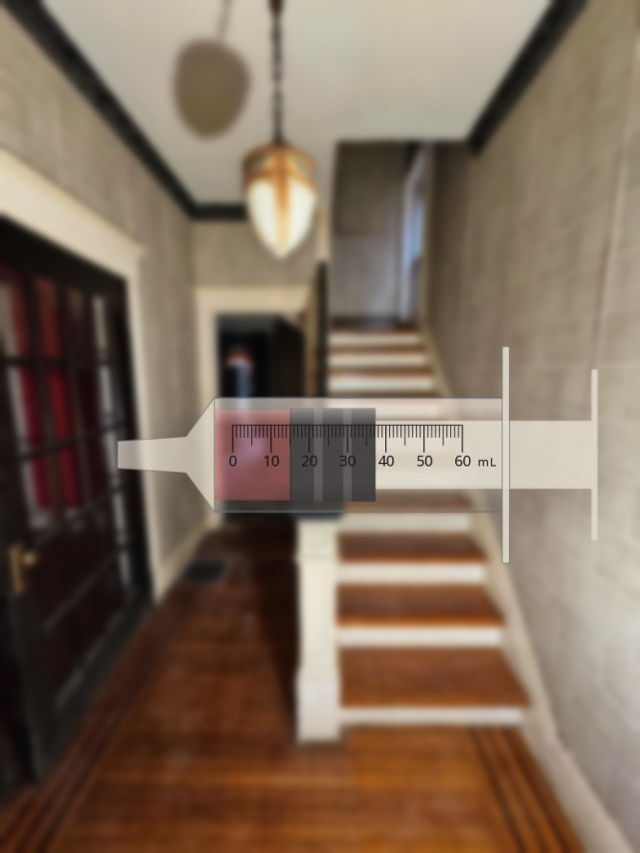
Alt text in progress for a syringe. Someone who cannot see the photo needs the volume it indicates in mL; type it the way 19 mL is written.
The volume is 15 mL
